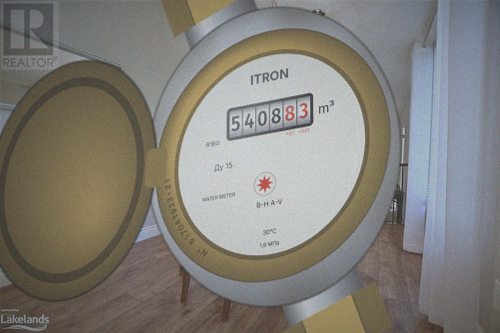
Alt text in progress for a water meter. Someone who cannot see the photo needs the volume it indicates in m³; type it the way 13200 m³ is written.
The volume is 5408.83 m³
